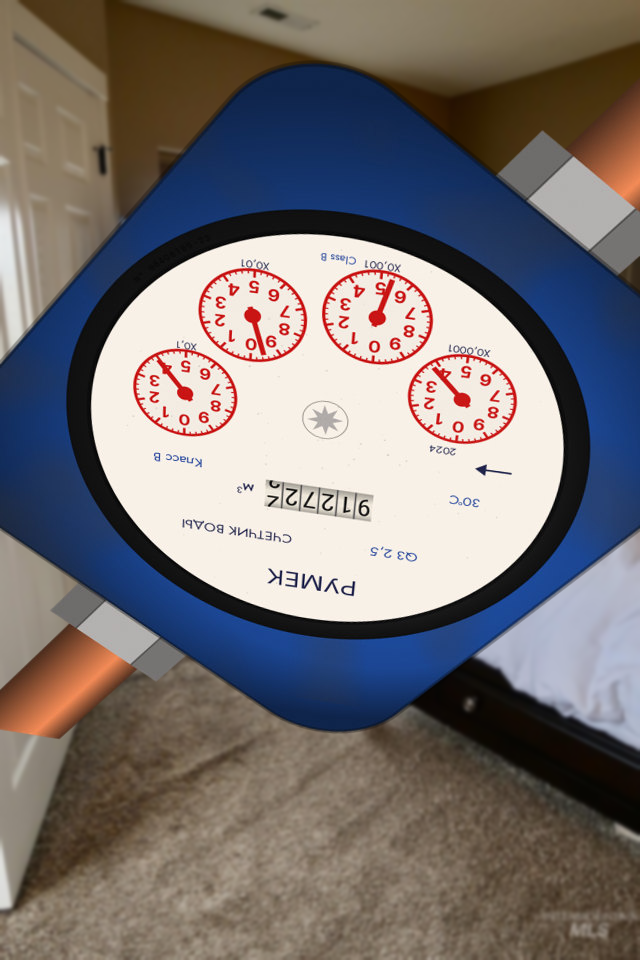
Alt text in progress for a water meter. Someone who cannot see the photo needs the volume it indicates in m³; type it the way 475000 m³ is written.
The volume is 912722.3953 m³
